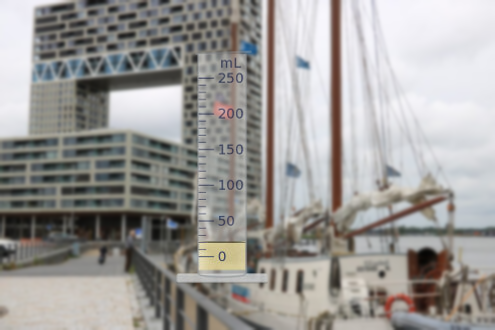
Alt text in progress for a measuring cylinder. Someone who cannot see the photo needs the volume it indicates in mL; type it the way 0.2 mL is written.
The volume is 20 mL
